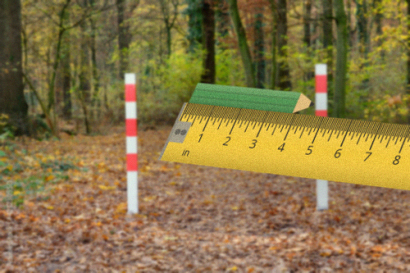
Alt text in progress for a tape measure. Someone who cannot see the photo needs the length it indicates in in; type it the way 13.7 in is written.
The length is 4.5 in
